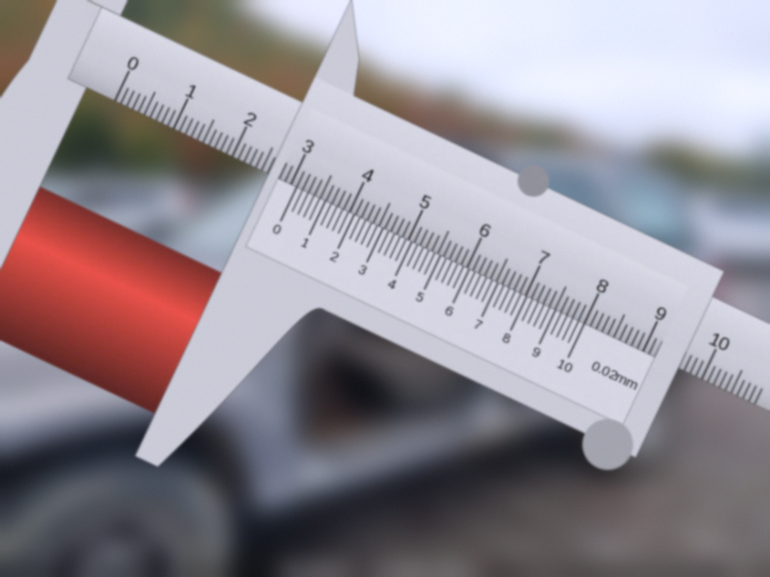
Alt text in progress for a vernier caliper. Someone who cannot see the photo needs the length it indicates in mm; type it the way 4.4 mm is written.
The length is 31.0 mm
